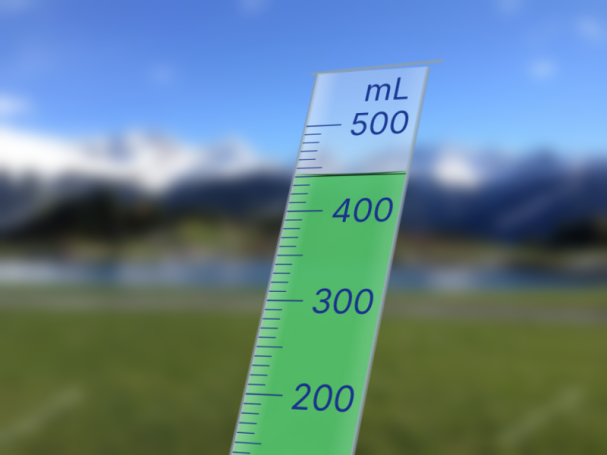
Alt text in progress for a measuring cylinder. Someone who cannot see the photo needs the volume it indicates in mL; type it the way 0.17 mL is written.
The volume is 440 mL
